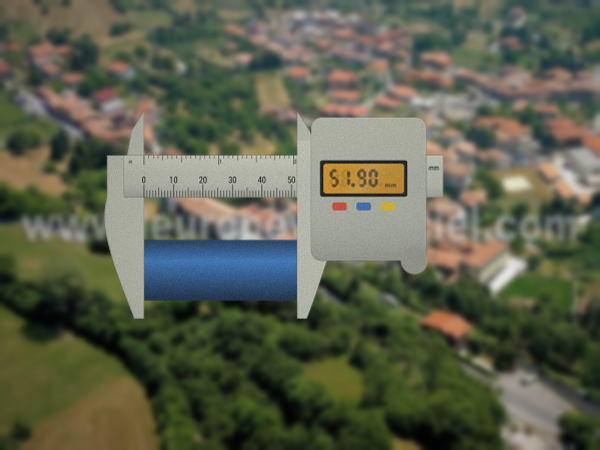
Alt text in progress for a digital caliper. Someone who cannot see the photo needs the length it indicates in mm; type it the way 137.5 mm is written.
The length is 51.90 mm
